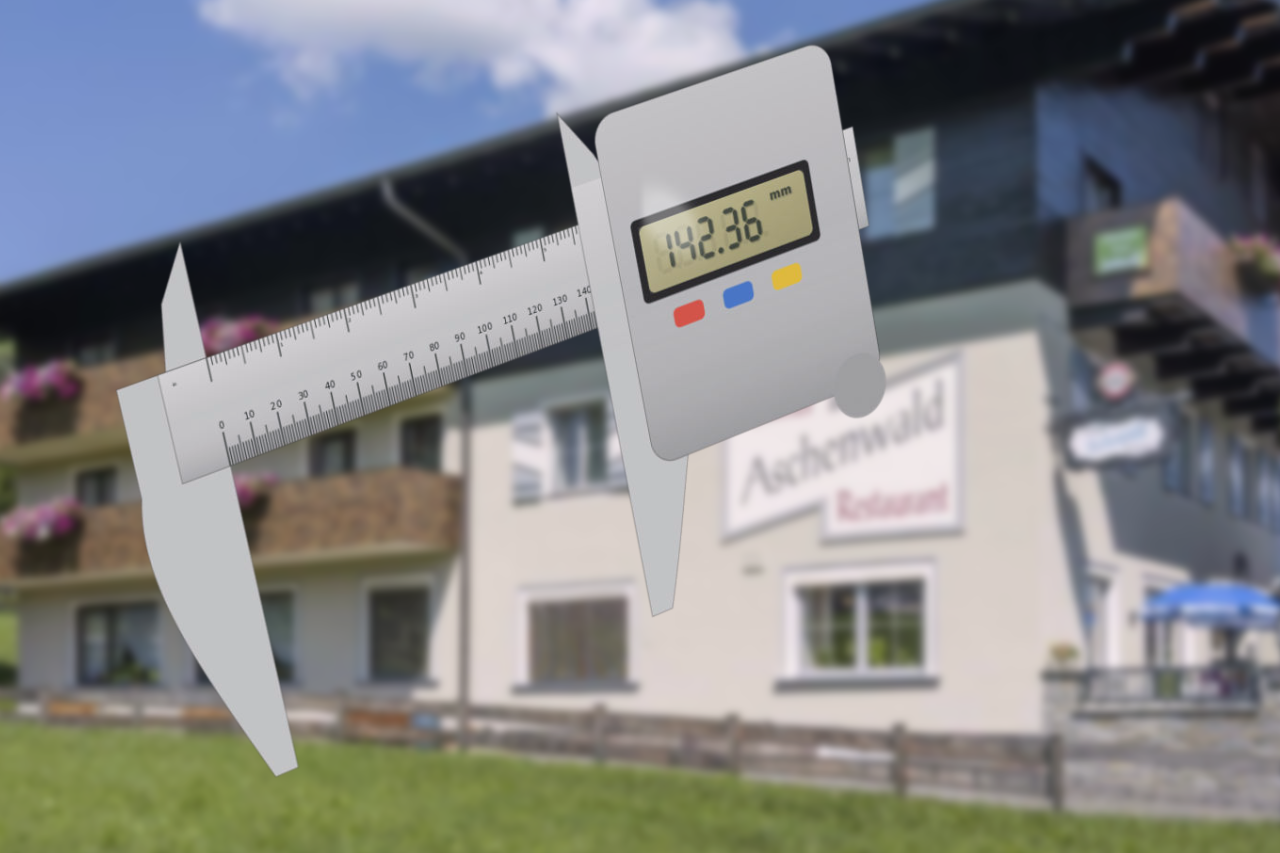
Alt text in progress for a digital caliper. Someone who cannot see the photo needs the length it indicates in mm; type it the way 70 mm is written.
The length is 142.36 mm
